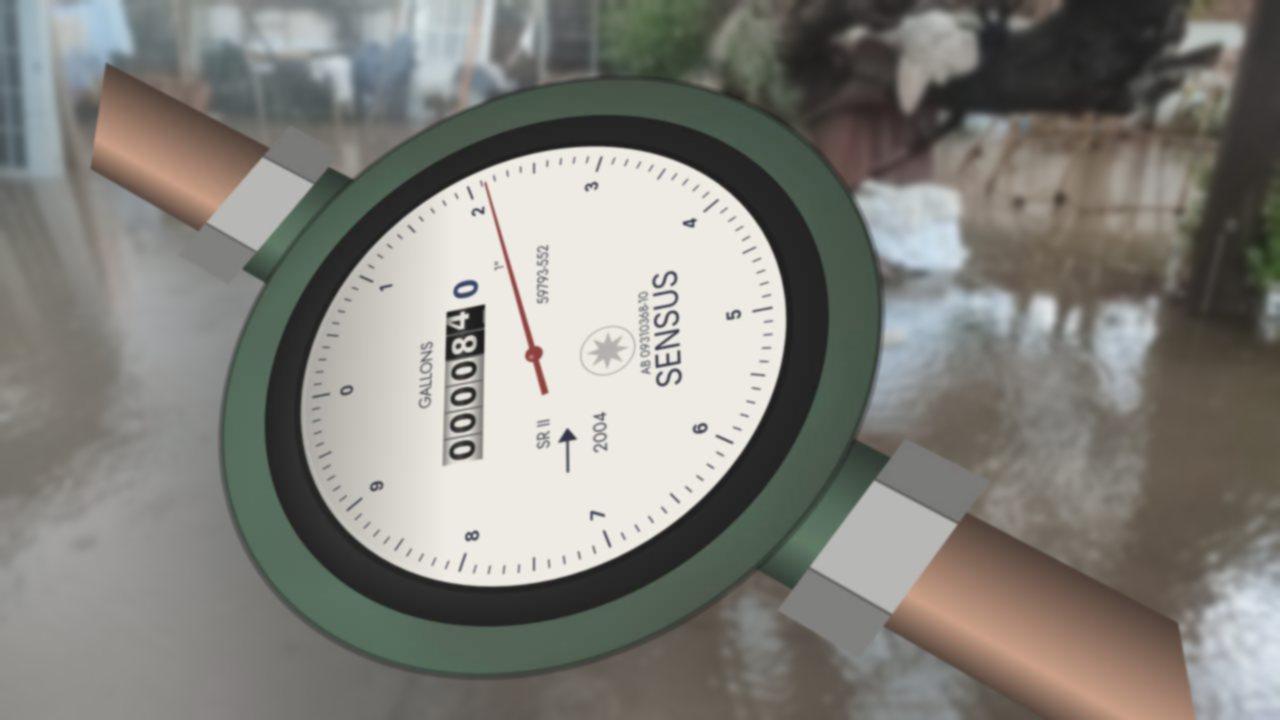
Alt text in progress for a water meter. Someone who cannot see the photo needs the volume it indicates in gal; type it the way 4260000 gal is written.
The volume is 842.1 gal
